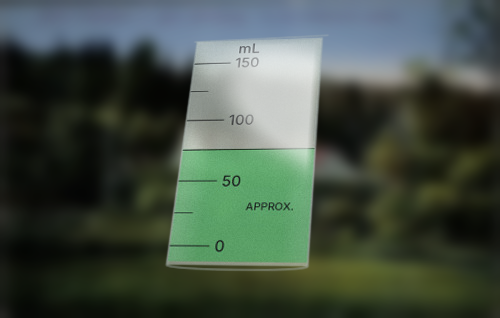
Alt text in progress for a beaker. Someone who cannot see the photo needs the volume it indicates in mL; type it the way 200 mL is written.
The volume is 75 mL
